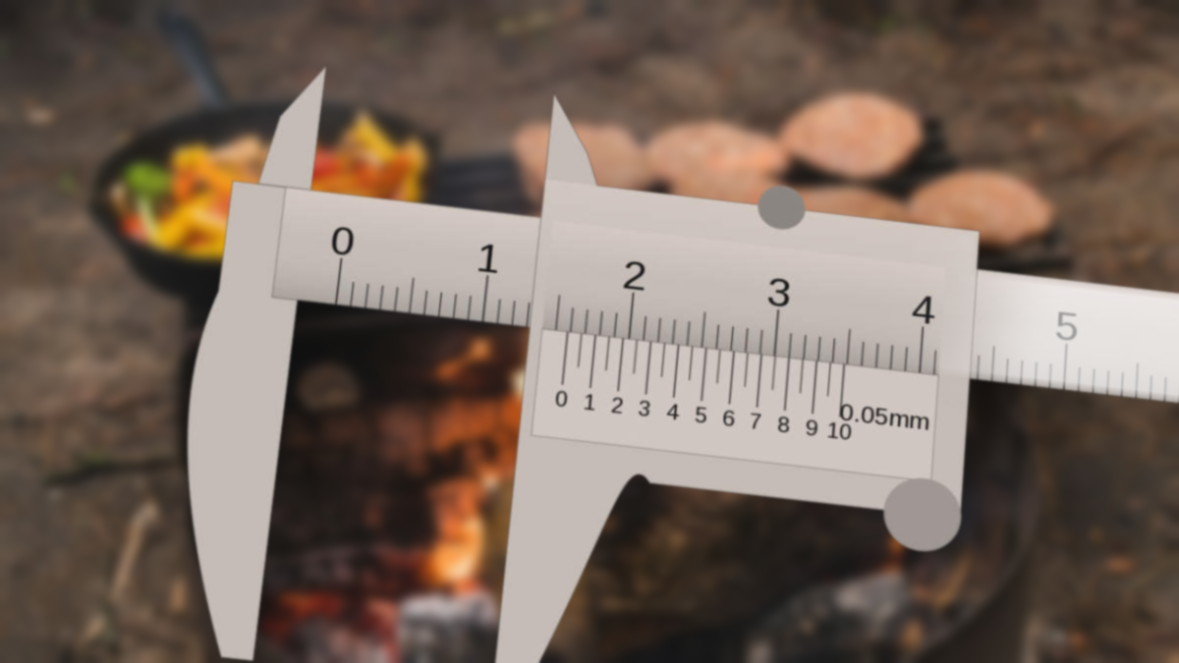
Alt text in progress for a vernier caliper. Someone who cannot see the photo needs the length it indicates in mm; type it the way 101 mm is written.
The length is 15.8 mm
